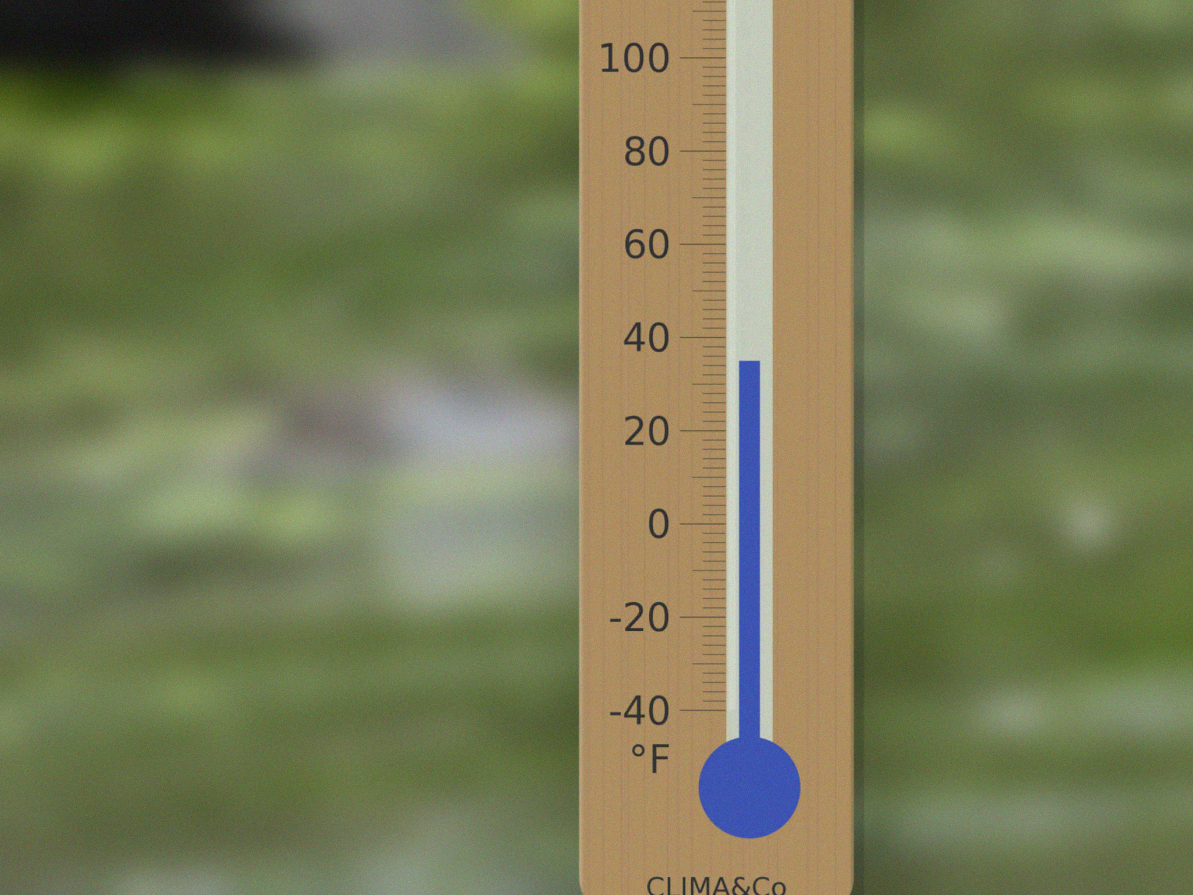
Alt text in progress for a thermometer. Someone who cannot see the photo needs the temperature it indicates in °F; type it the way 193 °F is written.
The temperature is 35 °F
